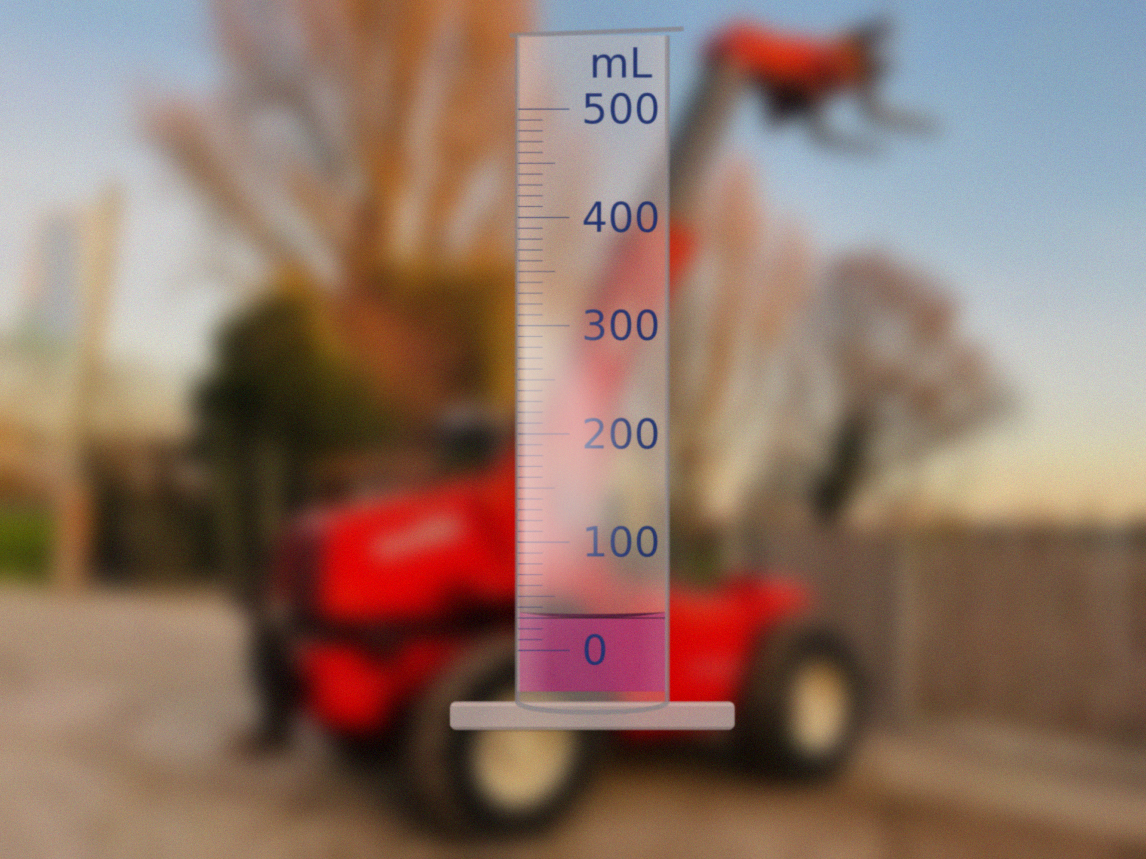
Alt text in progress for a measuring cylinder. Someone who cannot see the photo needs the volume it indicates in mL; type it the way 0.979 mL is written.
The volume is 30 mL
